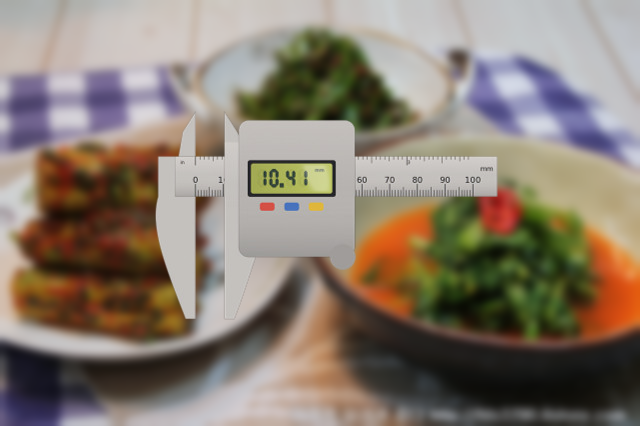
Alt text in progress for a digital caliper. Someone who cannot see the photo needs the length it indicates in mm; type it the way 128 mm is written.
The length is 10.41 mm
